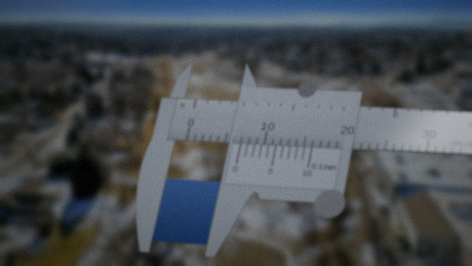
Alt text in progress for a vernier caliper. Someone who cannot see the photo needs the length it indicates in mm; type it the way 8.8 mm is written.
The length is 7.0 mm
